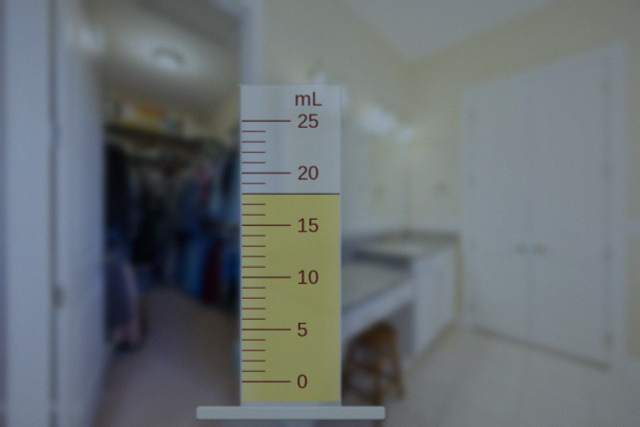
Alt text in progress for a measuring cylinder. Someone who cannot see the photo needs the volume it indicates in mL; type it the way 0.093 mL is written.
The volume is 18 mL
